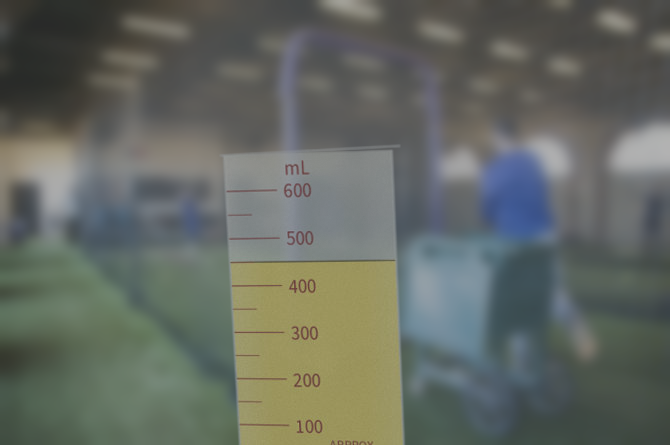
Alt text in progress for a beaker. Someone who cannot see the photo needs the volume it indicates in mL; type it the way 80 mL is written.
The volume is 450 mL
